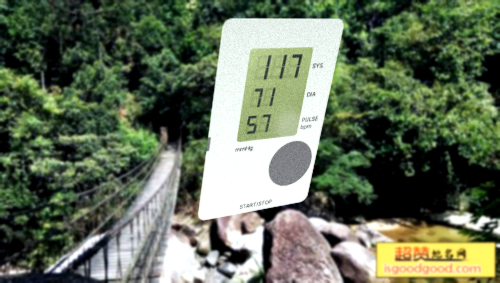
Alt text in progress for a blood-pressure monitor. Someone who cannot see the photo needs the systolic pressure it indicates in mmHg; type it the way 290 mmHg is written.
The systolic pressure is 117 mmHg
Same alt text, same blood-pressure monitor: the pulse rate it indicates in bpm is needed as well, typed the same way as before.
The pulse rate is 57 bpm
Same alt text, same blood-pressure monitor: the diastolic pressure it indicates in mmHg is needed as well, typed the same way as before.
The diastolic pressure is 71 mmHg
